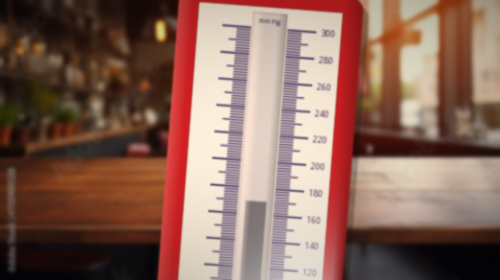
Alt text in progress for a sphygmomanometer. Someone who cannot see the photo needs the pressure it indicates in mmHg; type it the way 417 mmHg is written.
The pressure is 170 mmHg
